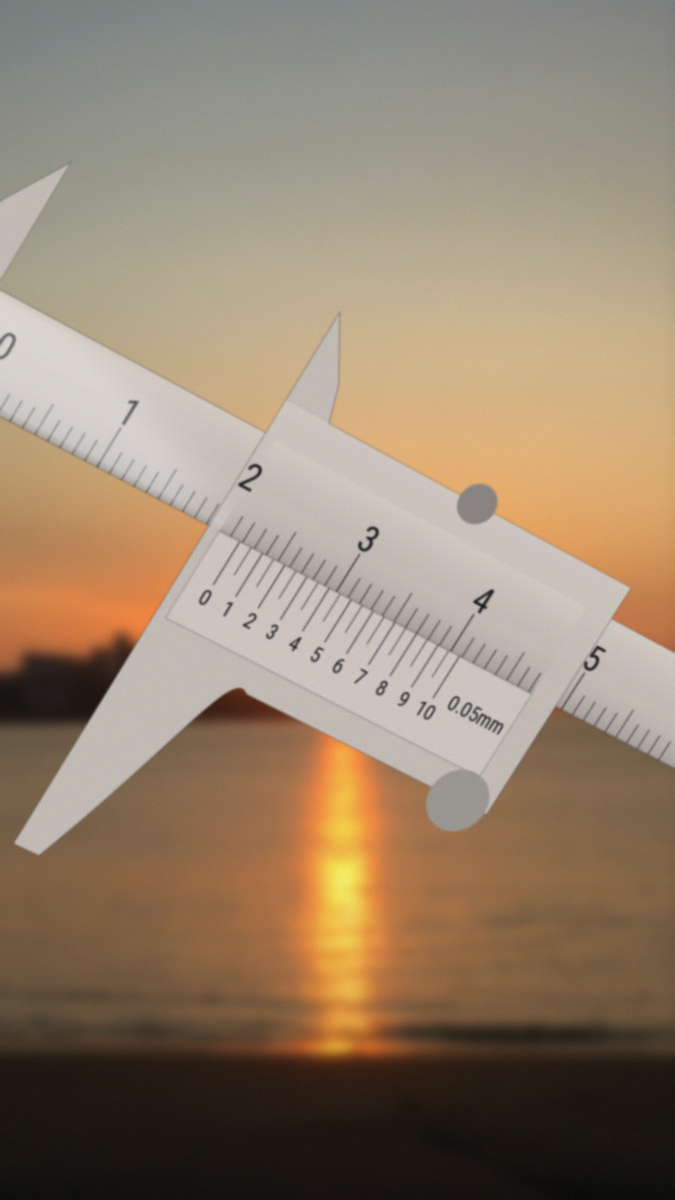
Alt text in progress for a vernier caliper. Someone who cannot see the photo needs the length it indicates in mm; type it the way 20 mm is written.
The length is 21.8 mm
